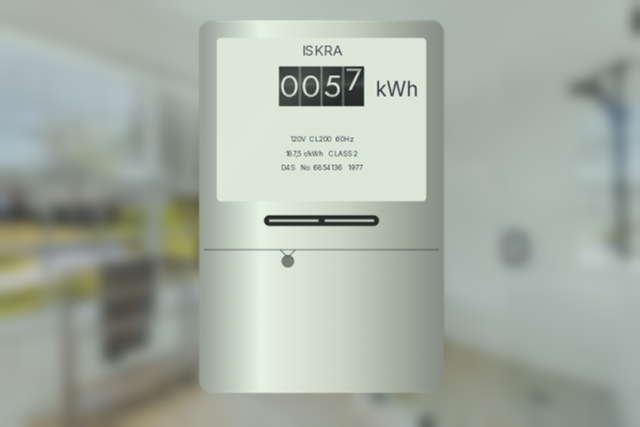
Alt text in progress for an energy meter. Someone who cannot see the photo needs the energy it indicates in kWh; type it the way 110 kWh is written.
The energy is 57 kWh
